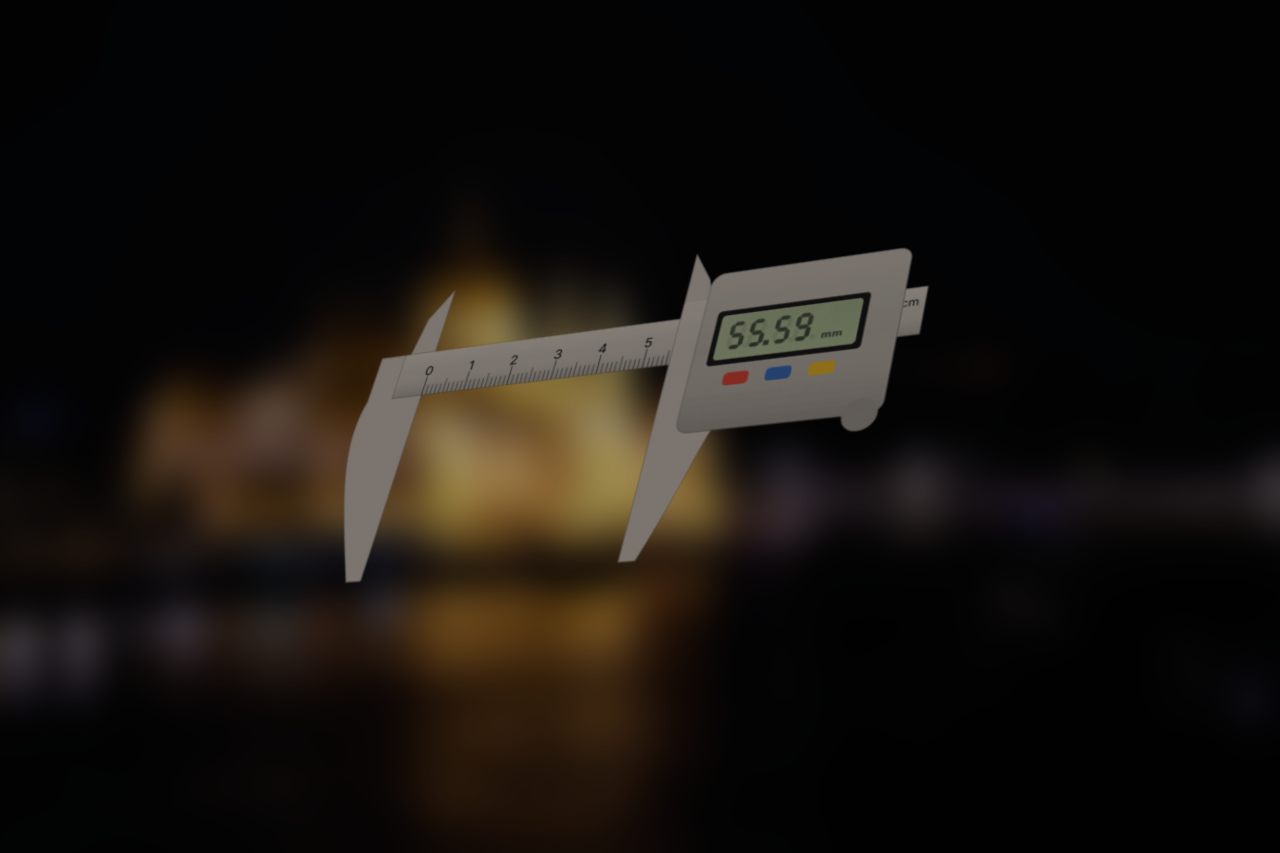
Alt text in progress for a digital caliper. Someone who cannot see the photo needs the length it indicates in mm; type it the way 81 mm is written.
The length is 55.59 mm
